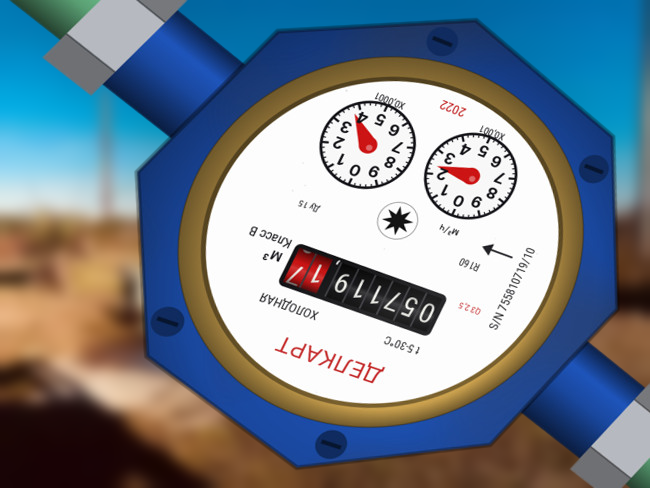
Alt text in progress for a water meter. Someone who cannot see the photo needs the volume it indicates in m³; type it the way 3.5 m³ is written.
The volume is 57119.1723 m³
